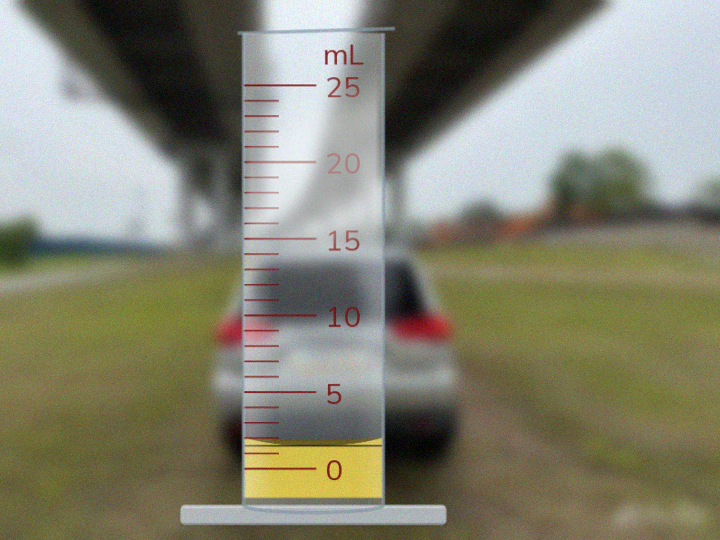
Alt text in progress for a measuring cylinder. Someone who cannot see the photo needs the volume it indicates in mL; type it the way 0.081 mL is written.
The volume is 1.5 mL
